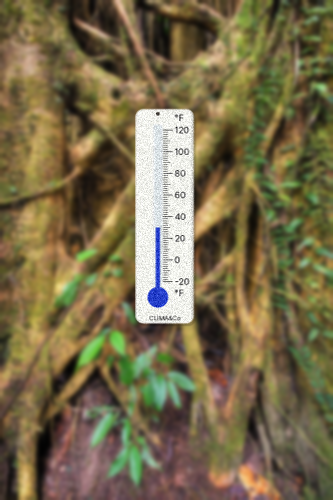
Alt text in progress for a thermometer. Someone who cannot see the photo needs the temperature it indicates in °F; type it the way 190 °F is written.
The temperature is 30 °F
